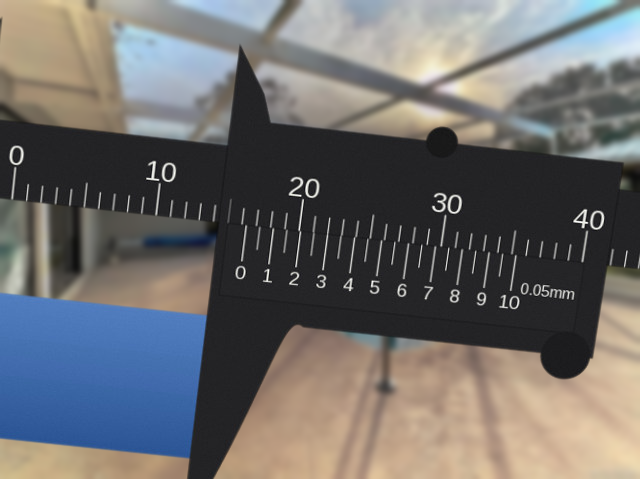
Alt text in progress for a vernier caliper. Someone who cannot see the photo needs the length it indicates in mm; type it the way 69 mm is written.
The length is 16.3 mm
